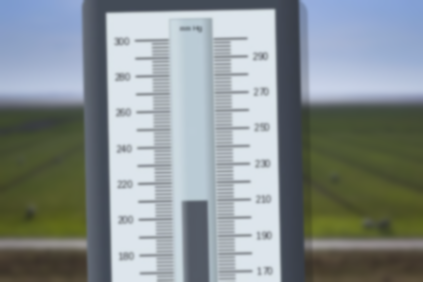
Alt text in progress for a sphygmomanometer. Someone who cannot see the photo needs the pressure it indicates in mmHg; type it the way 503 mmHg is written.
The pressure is 210 mmHg
